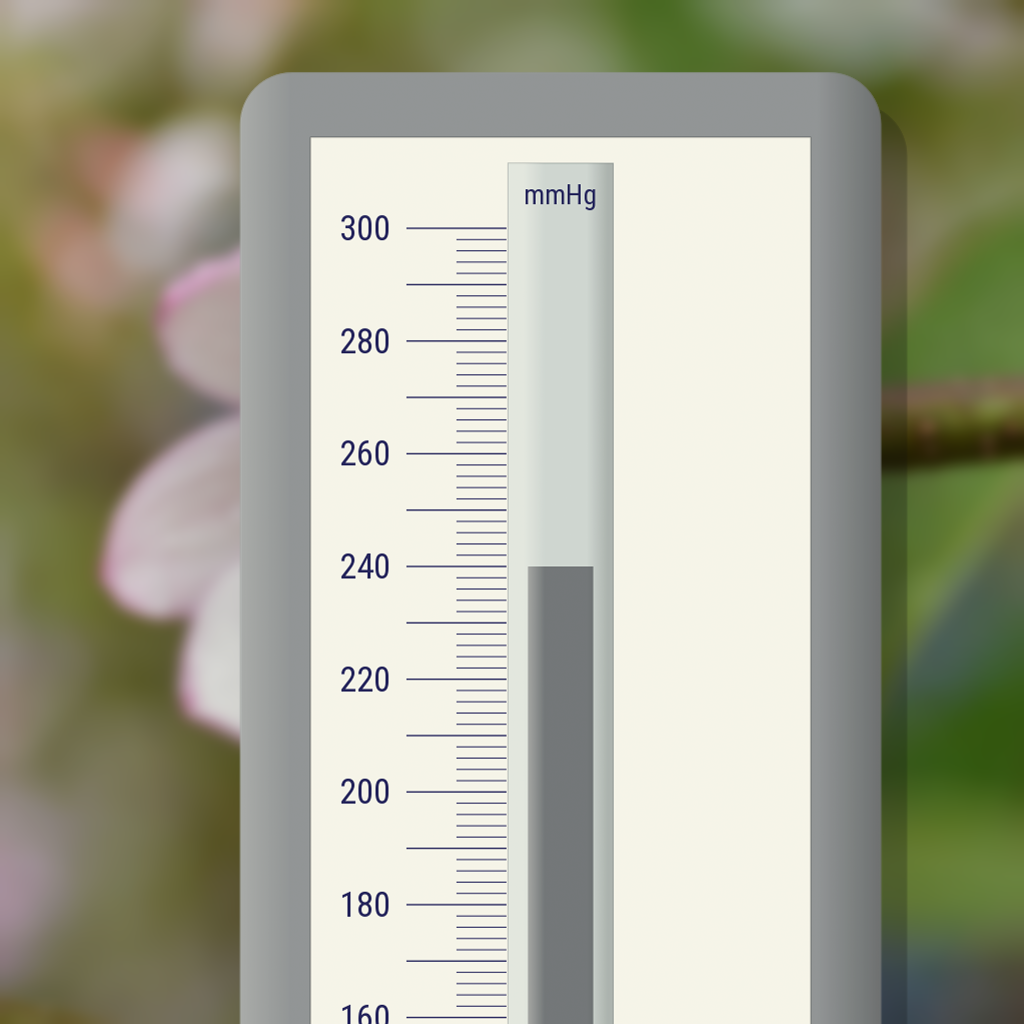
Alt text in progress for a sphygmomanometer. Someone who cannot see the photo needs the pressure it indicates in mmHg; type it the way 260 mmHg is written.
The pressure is 240 mmHg
